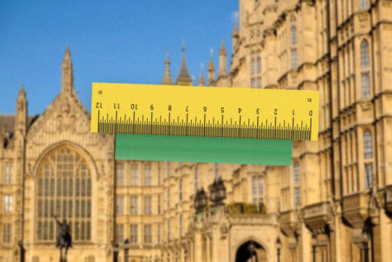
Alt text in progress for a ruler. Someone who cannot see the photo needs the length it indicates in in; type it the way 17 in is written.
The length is 10 in
